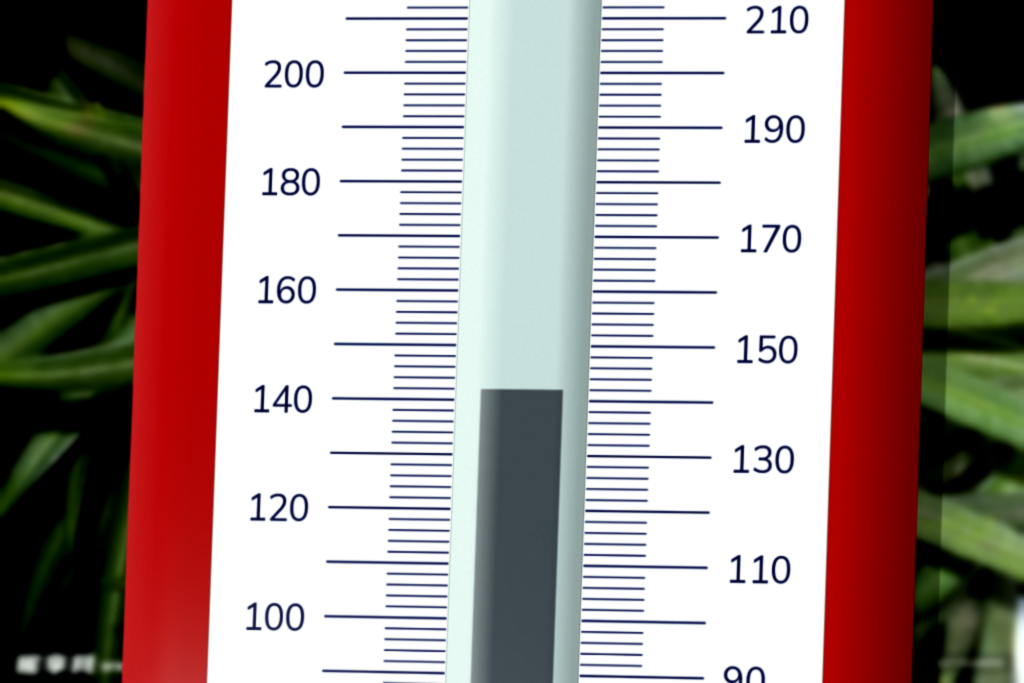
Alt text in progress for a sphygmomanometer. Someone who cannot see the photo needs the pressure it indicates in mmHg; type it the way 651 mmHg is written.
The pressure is 142 mmHg
